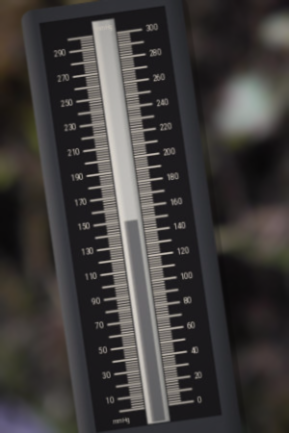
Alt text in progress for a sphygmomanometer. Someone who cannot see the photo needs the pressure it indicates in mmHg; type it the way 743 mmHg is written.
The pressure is 150 mmHg
